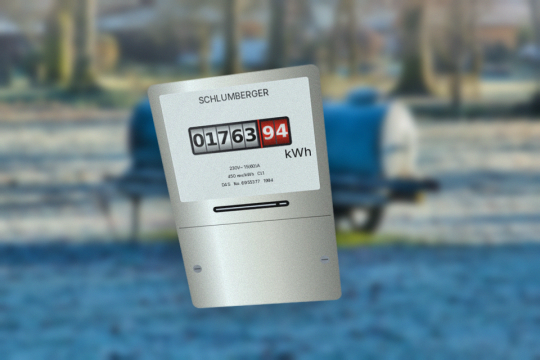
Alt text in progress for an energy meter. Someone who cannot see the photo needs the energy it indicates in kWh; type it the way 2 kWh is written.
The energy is 1763.94 kWh
